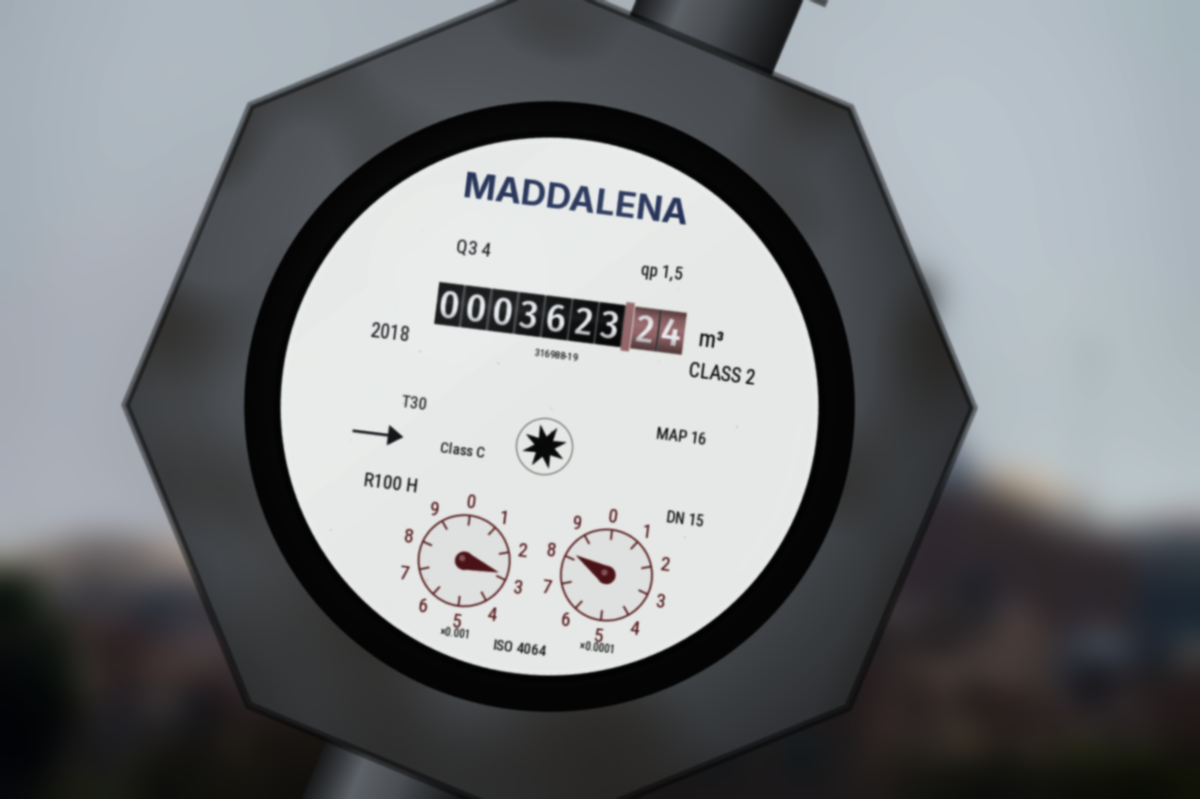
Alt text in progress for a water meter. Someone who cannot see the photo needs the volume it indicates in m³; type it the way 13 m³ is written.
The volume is 3623.2428 m³
